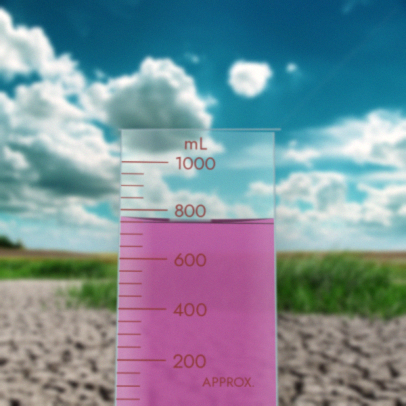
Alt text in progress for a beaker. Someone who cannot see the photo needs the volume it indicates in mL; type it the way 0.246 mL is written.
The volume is 750 mL
